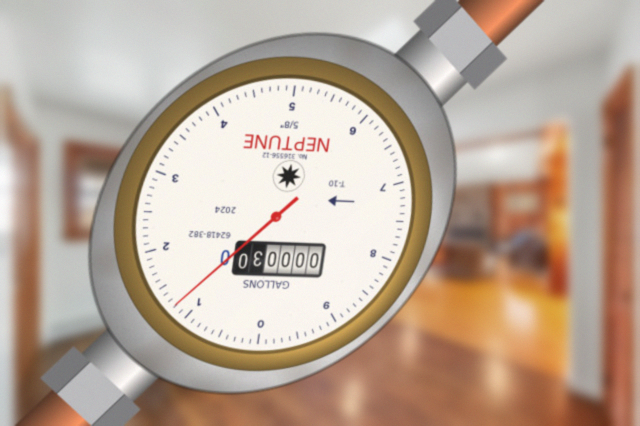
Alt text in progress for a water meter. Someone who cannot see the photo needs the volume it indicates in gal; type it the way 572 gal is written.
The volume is 301.2 gal
